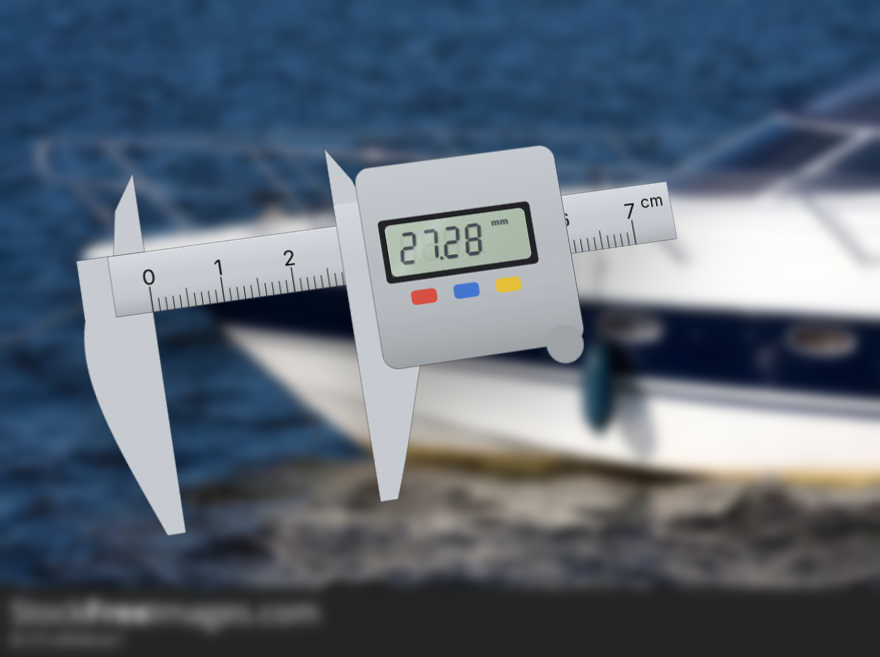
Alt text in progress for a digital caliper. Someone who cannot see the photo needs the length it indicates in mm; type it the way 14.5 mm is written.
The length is 27.28 mm
